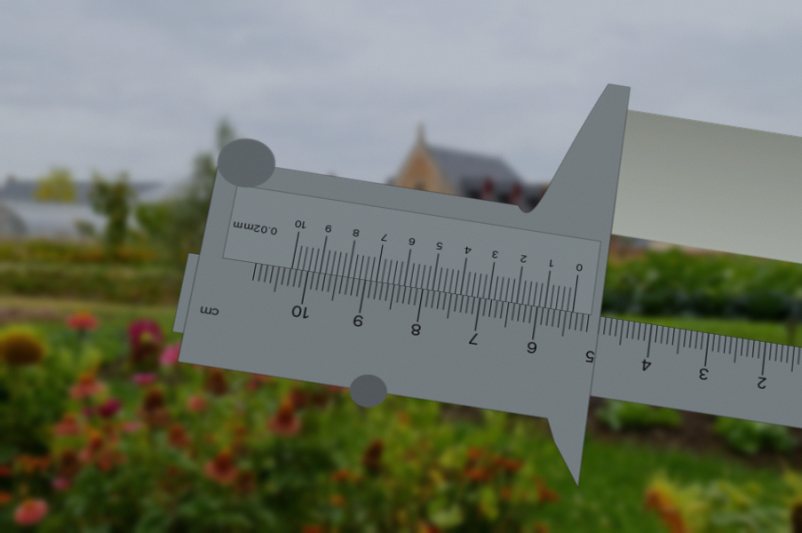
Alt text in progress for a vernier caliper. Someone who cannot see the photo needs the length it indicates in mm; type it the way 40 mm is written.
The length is 53.8 mm
